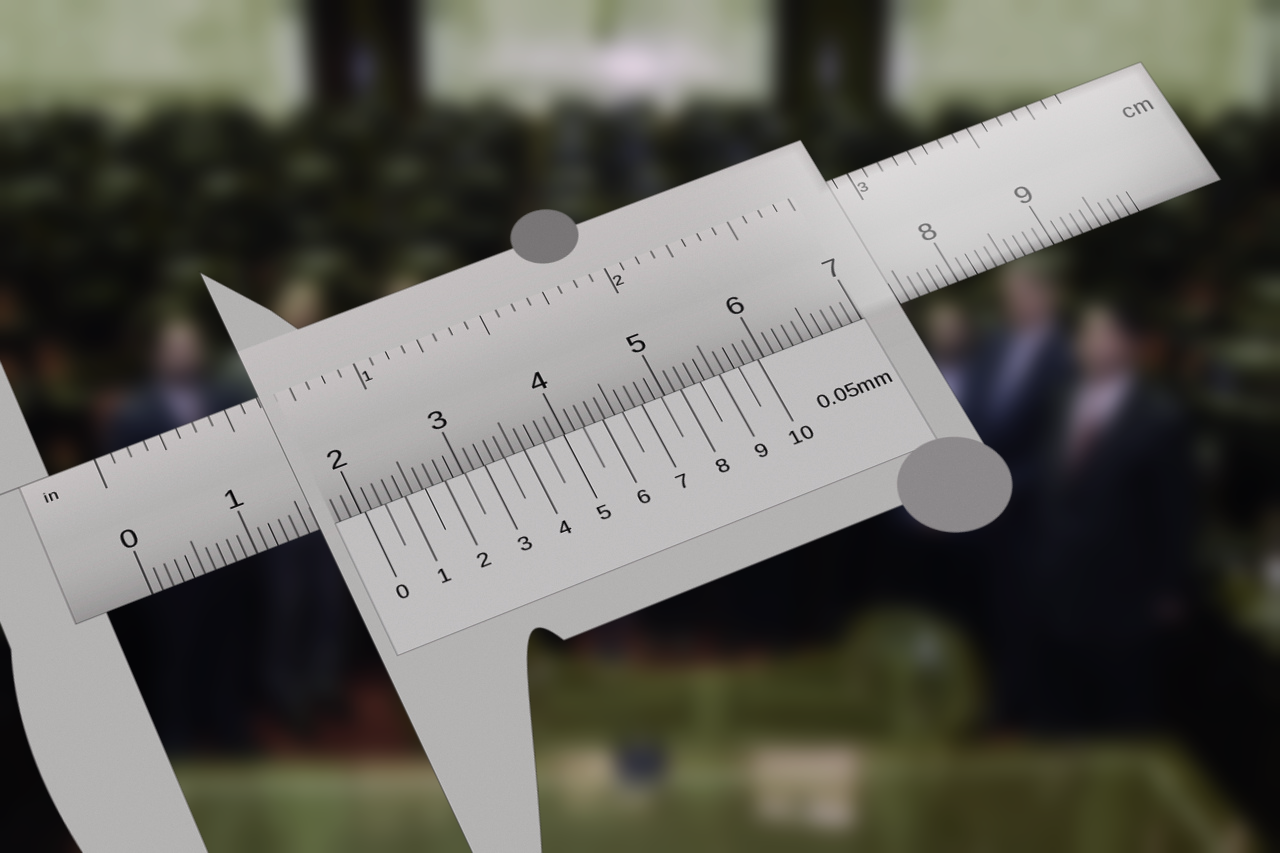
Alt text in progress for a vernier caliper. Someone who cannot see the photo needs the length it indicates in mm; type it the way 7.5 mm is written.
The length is 20.4 mm
